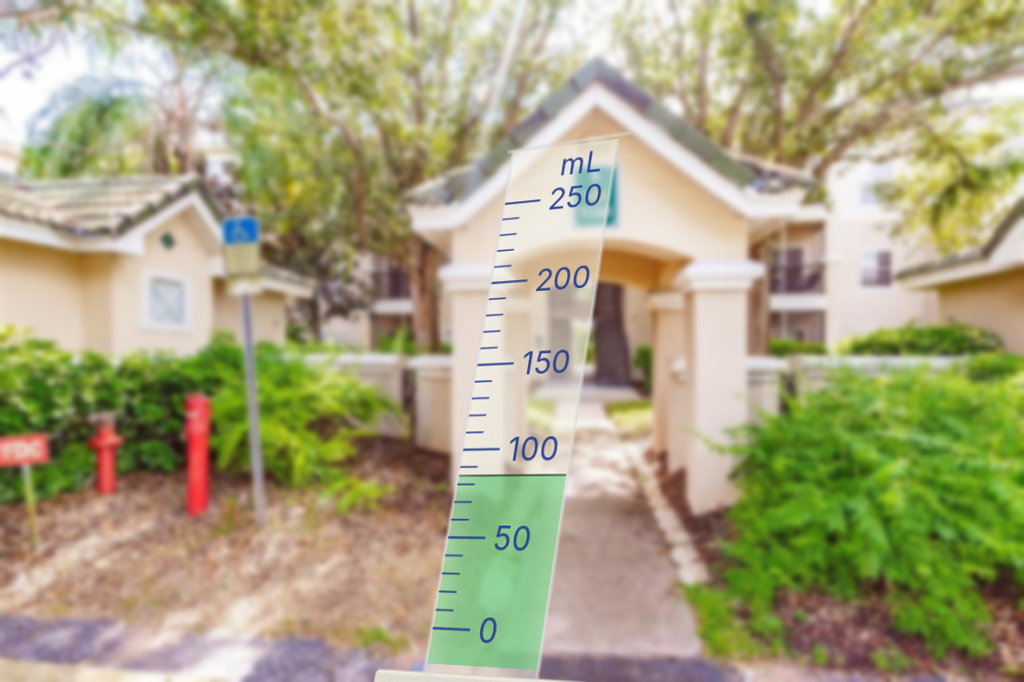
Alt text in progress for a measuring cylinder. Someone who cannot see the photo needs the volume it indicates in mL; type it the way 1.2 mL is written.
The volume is 85 mL
